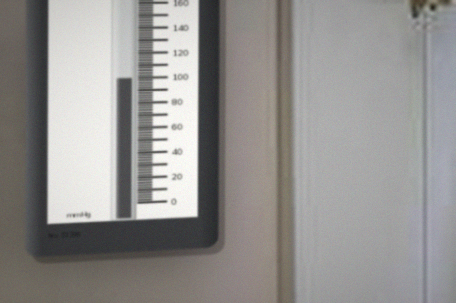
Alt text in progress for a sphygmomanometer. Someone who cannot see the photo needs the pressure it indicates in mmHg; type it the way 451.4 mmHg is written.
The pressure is 100 mmHg
